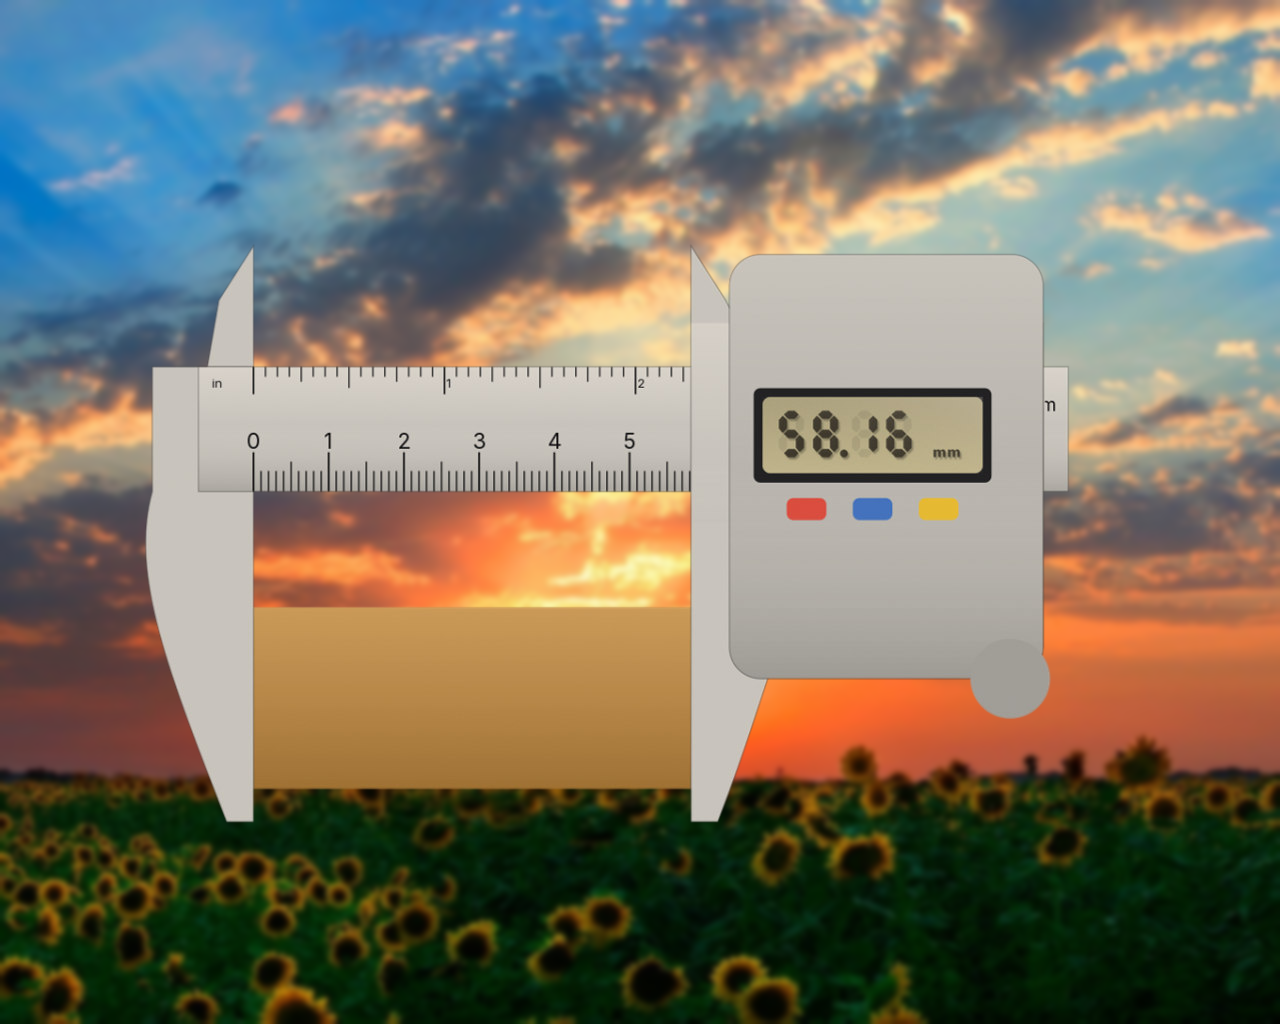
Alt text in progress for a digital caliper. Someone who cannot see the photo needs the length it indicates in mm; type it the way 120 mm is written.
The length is 58.16 mm
